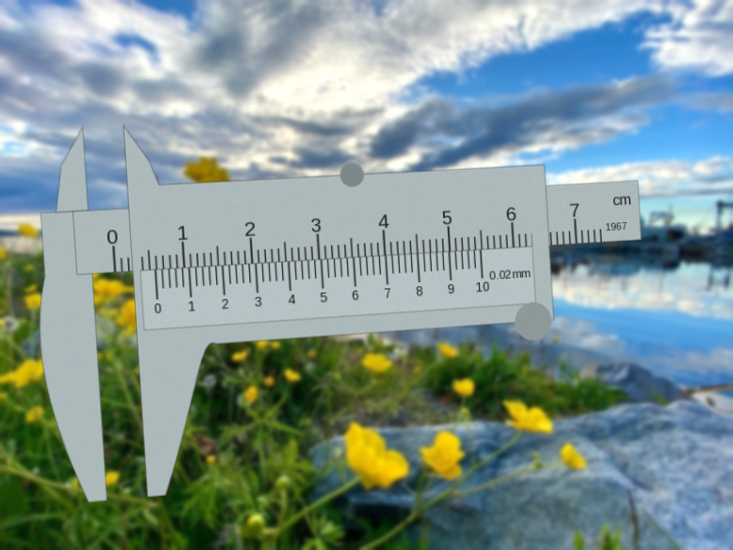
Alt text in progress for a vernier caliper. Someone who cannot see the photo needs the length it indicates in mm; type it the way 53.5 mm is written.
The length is 5.8 mm
